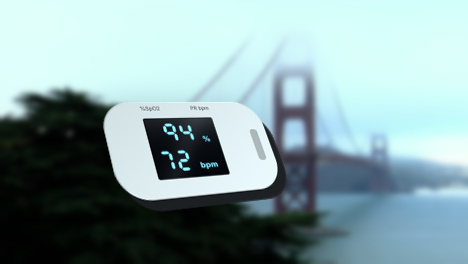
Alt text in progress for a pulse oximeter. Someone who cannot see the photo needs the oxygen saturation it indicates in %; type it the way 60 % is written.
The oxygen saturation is 94 %
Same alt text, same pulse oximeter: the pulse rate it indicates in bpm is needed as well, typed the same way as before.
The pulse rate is 72 bpm
